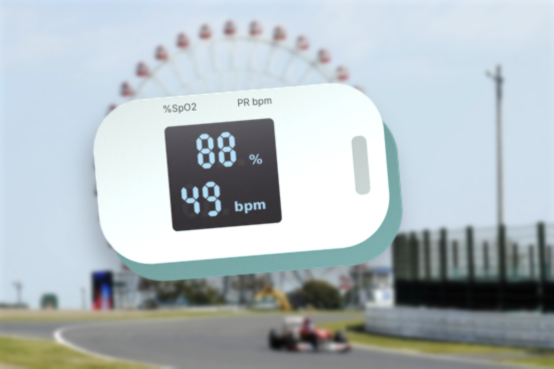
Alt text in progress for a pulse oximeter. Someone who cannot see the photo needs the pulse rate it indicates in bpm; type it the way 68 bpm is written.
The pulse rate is 49 bpm
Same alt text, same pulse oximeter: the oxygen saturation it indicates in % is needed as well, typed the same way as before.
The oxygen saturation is 88 %
